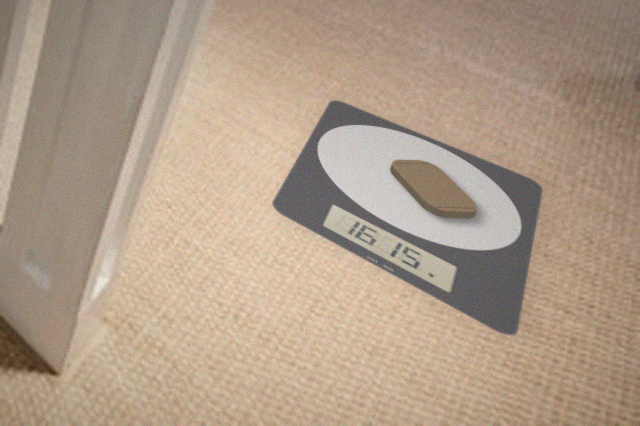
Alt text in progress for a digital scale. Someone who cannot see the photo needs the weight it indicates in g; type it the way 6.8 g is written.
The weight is 1615 g
